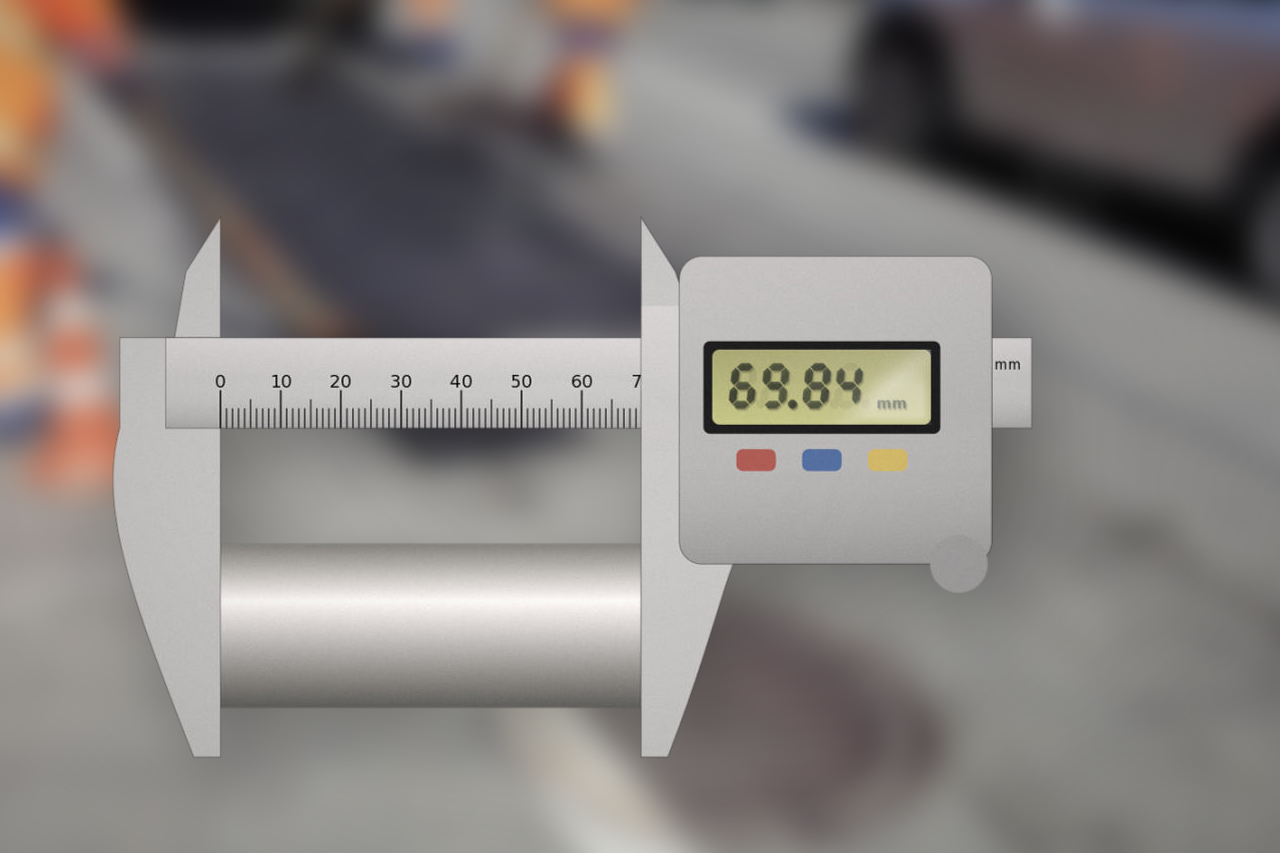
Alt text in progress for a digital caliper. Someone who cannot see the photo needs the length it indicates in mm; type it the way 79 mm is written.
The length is 69.84 mm
